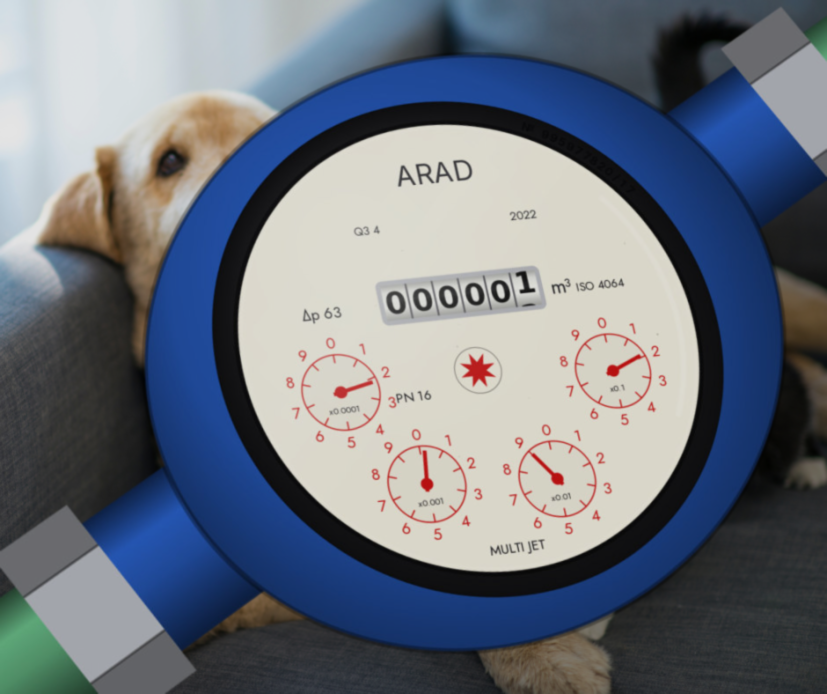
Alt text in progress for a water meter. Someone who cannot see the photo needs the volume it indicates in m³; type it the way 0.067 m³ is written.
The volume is 1.1902 m³
